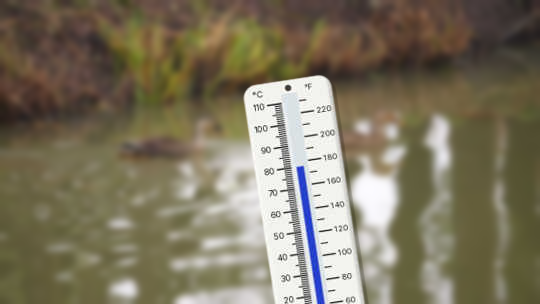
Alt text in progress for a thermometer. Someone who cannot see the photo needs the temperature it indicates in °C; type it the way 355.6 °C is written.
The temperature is 80 °C
